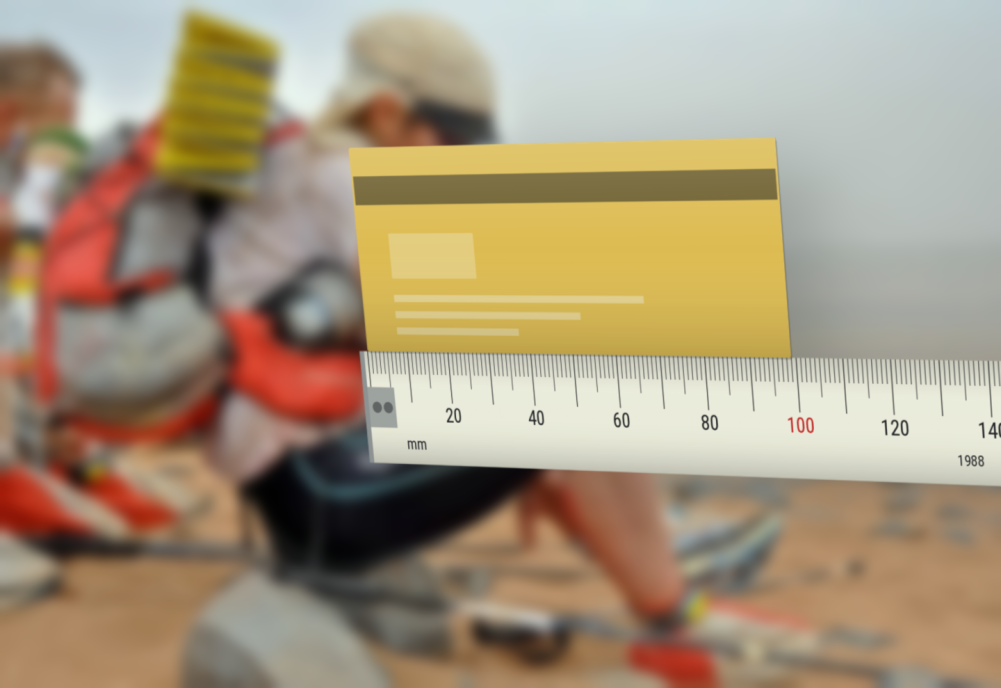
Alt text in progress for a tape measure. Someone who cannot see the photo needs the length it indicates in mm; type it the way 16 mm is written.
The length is 99 mm
